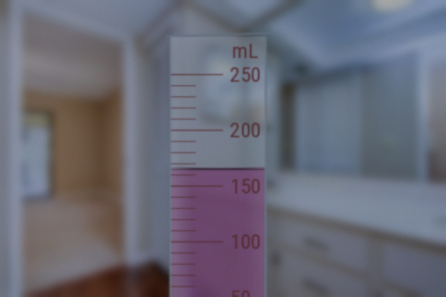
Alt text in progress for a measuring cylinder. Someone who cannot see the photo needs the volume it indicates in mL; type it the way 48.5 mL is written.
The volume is 165 mL
